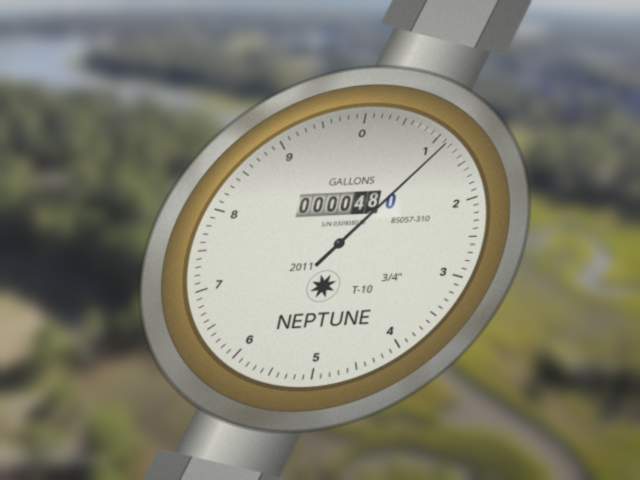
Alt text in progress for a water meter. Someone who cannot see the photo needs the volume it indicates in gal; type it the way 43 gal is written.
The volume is 481.1 gal
